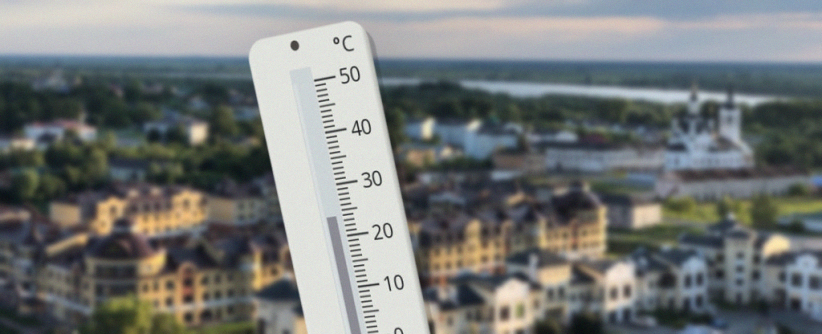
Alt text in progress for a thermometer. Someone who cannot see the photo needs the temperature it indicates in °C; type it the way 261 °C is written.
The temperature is 24 °C
